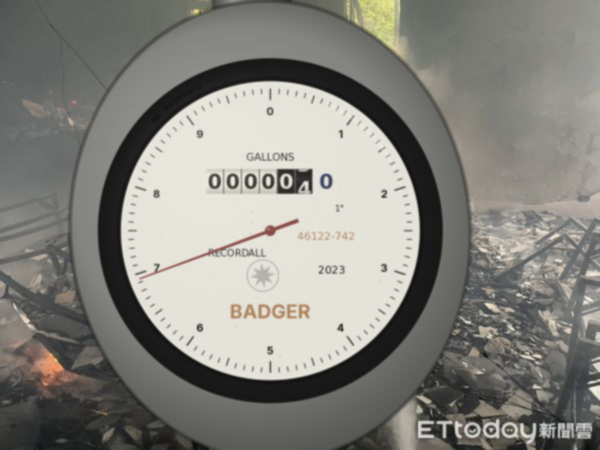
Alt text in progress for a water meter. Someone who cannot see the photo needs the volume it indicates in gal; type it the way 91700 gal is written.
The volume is 36.9 gal
